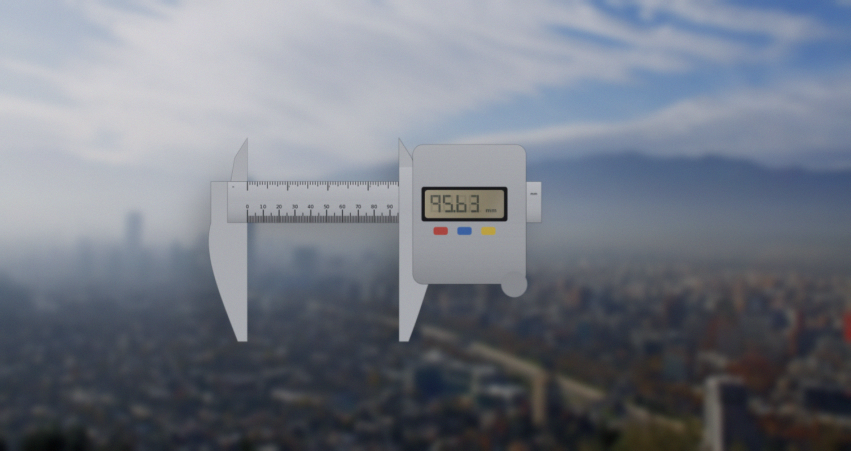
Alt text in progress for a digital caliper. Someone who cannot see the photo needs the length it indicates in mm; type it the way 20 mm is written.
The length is 95.63 mm
